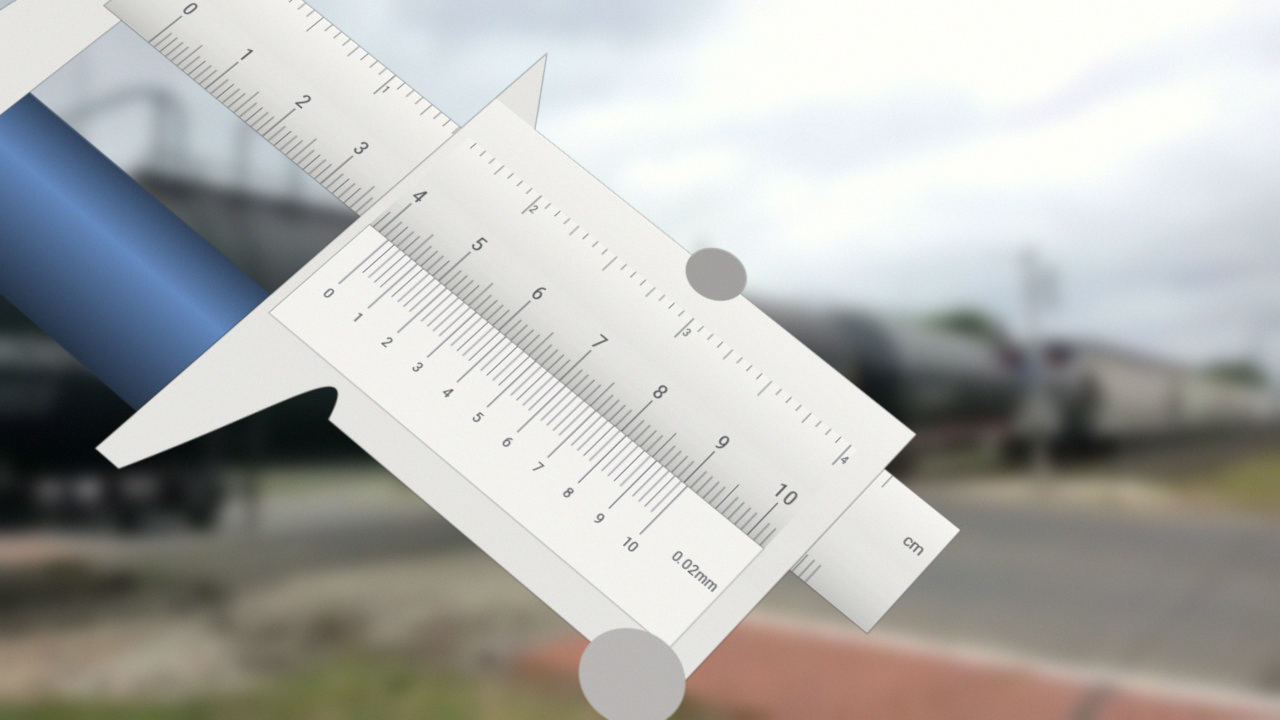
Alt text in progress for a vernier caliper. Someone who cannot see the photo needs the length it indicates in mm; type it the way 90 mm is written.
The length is 41.6 mm
